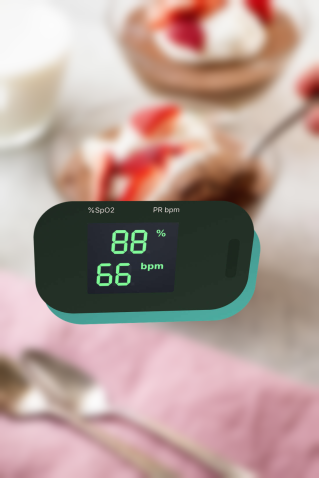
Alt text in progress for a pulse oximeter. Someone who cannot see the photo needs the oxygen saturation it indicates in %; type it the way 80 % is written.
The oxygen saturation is 88 %
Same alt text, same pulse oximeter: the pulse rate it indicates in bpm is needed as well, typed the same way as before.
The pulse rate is 66 bpm
